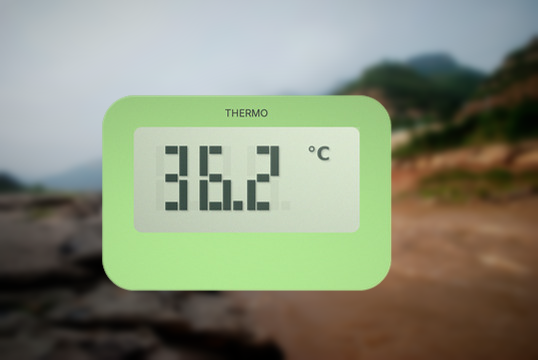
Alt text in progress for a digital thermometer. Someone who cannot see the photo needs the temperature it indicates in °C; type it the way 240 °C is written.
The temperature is 36.2 °C
